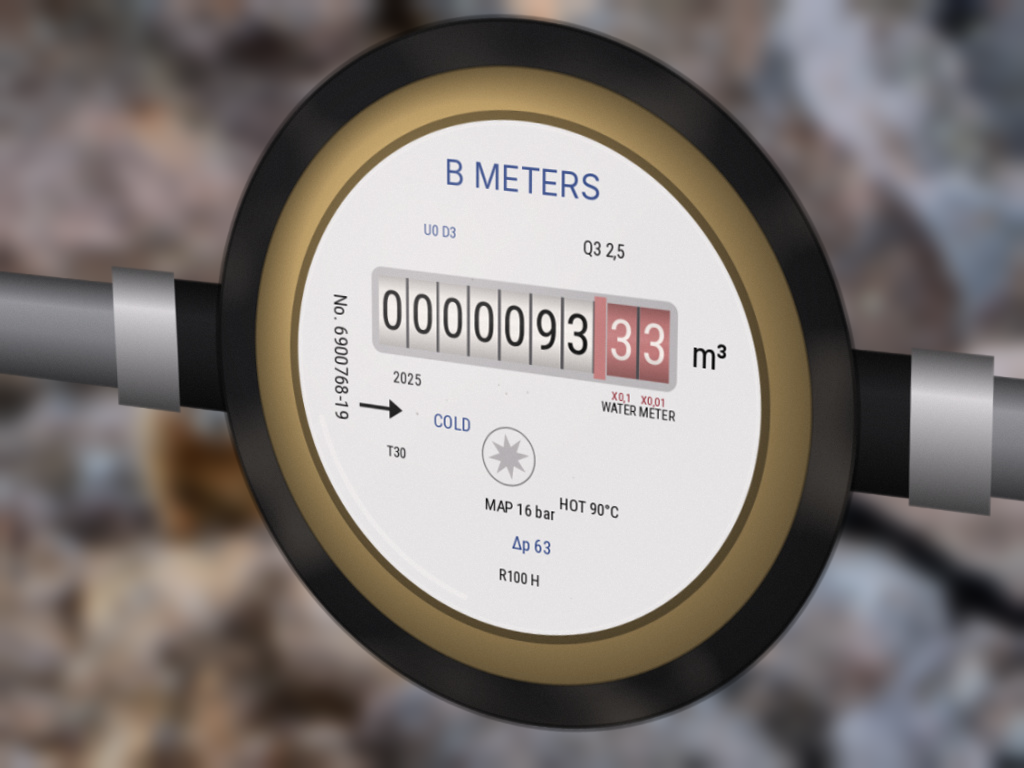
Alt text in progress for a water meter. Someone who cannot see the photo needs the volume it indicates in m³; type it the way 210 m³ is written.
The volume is 93.33 m³
